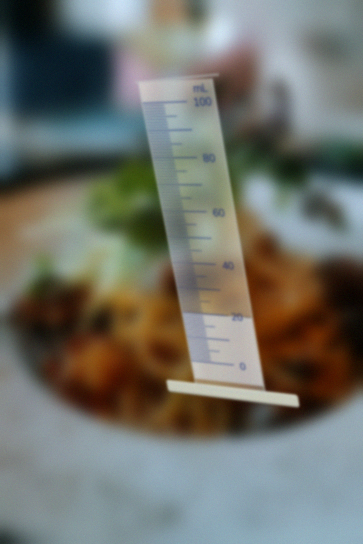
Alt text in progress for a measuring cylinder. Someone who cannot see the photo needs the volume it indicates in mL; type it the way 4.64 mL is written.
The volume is 20 mL
